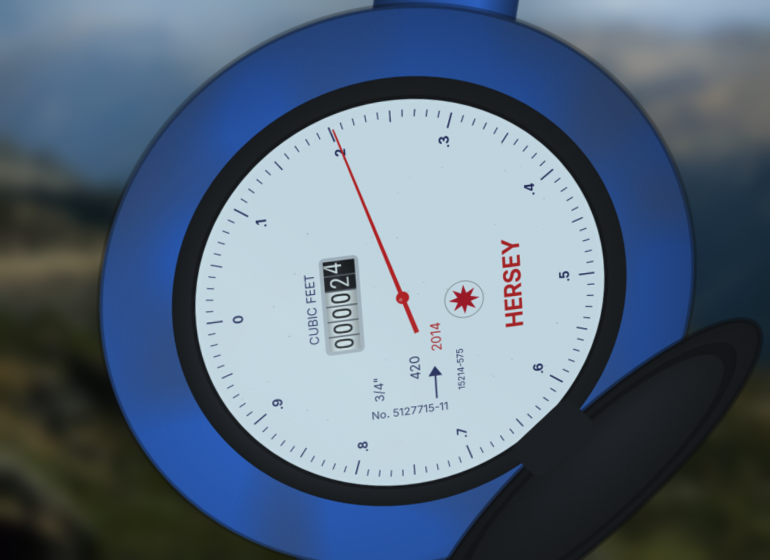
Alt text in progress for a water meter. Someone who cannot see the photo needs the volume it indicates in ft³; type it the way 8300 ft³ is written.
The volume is 24.20 ft³
